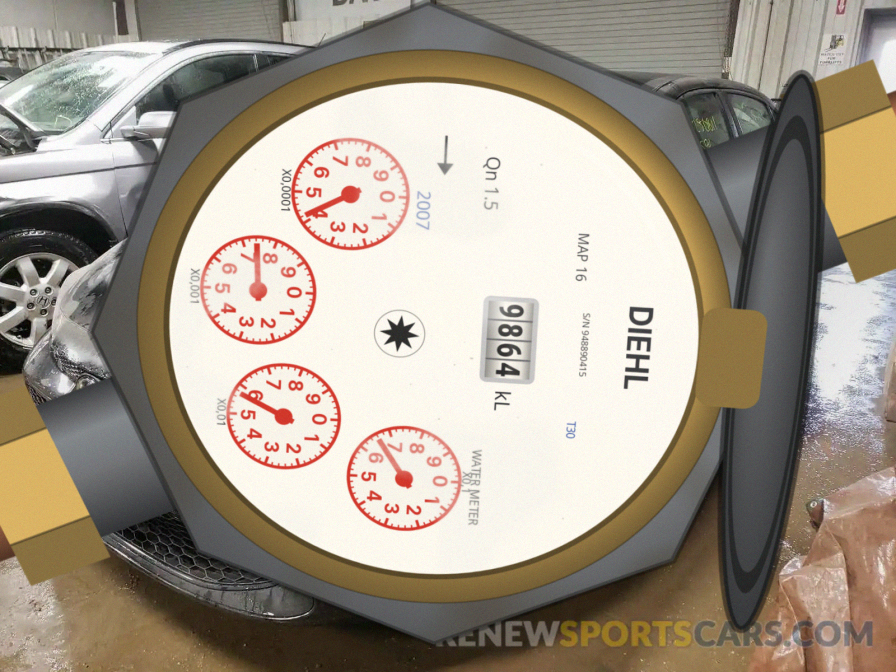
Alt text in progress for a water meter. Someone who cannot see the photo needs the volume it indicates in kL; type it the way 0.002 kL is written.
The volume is 9864.6574 kL
